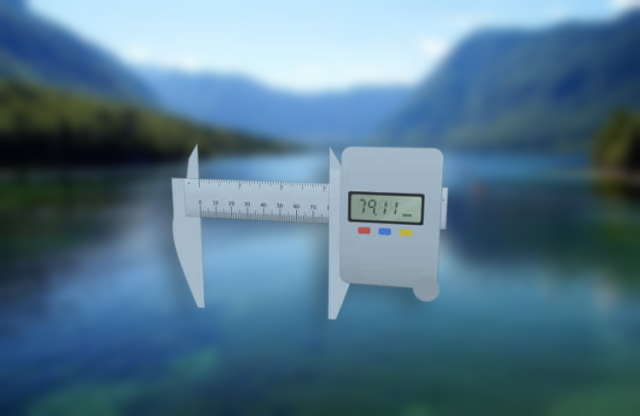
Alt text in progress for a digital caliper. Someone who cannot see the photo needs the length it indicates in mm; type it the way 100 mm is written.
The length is 79.11 mm
